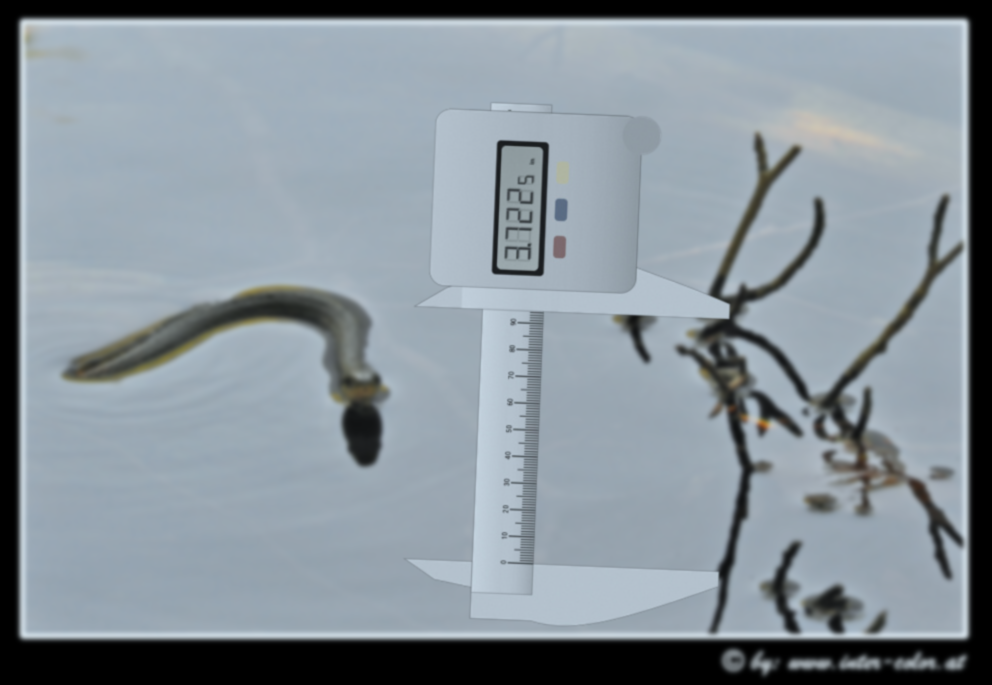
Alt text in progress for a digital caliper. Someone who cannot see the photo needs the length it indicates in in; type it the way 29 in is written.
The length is 3.7225 in
